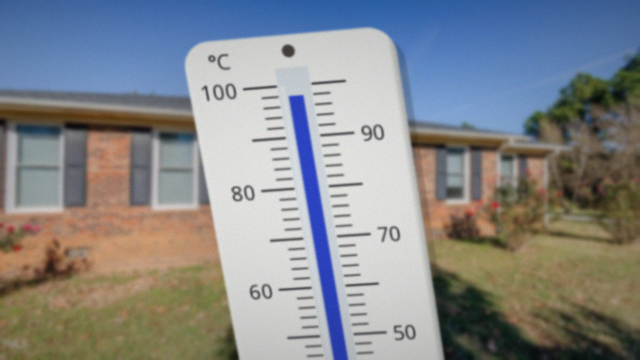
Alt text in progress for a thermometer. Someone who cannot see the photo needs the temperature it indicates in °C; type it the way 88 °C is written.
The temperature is 98 °C
